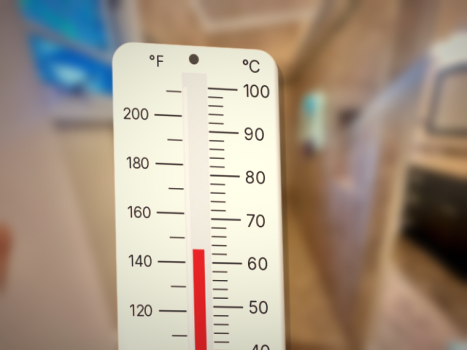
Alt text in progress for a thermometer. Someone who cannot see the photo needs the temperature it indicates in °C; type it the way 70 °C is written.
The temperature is 63 °C
